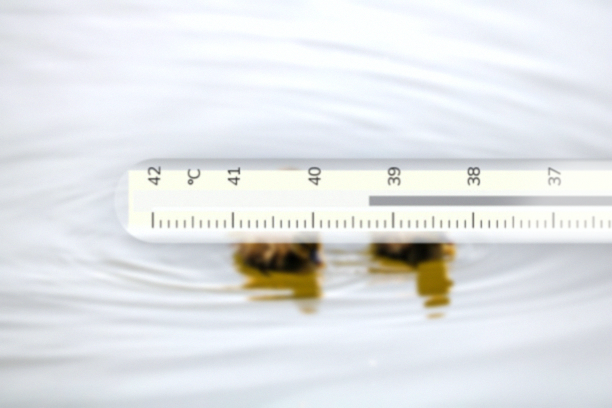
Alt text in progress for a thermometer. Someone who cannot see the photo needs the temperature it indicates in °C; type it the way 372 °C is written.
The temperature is 39.3 °C
